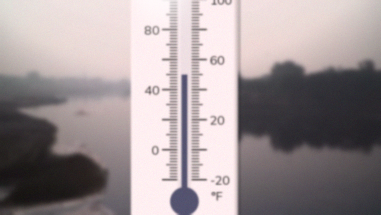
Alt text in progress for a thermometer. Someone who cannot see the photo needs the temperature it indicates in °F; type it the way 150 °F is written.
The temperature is 50 °F
